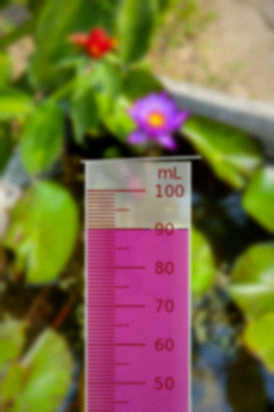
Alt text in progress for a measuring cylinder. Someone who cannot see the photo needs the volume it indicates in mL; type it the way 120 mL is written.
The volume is 90 mL
